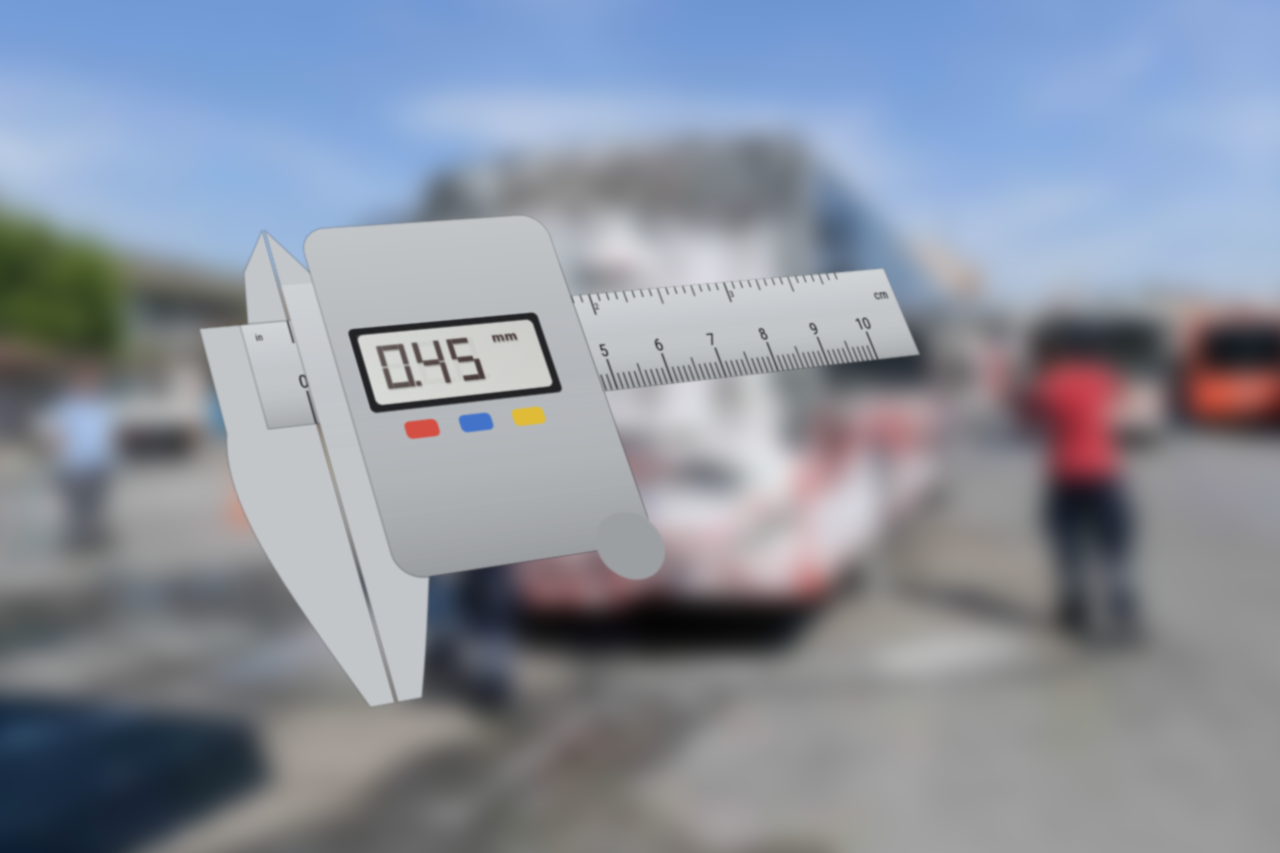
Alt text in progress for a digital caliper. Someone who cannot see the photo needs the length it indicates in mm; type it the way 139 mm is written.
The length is 0.45 mm
